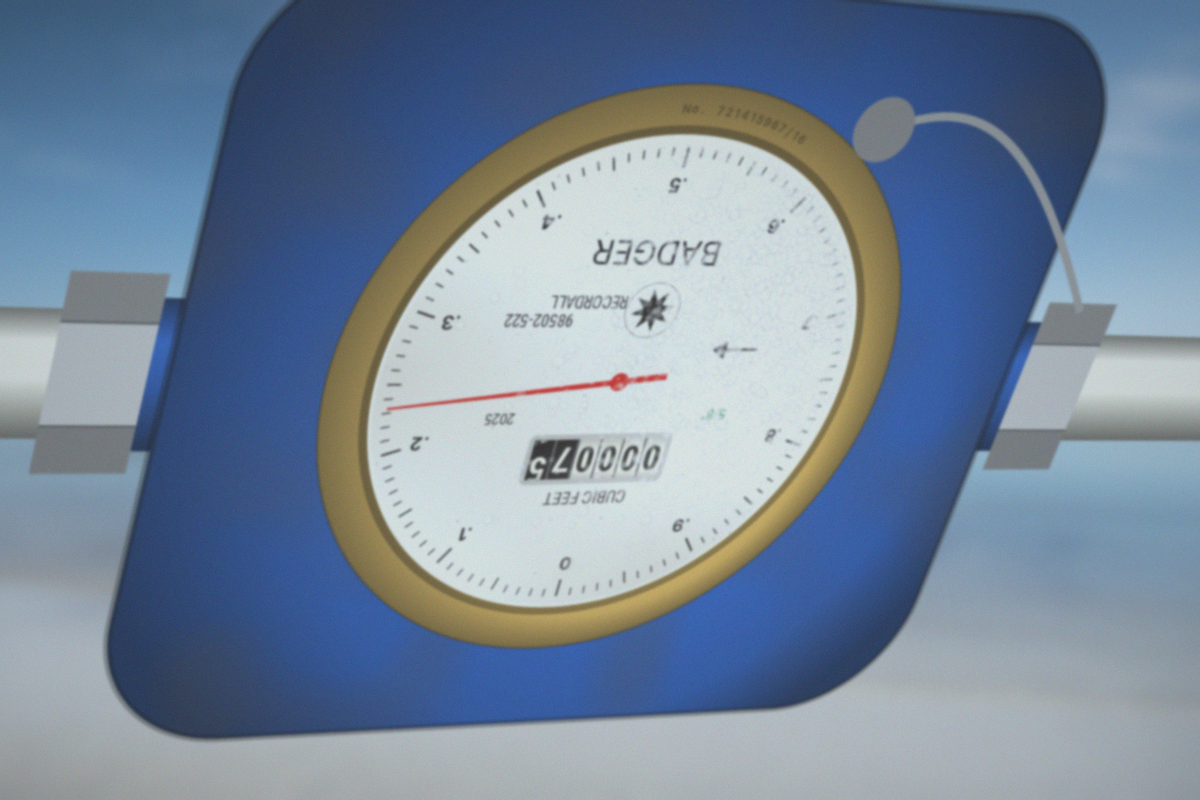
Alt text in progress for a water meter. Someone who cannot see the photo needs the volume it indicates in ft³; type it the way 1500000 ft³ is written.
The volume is 75.23 ft³
